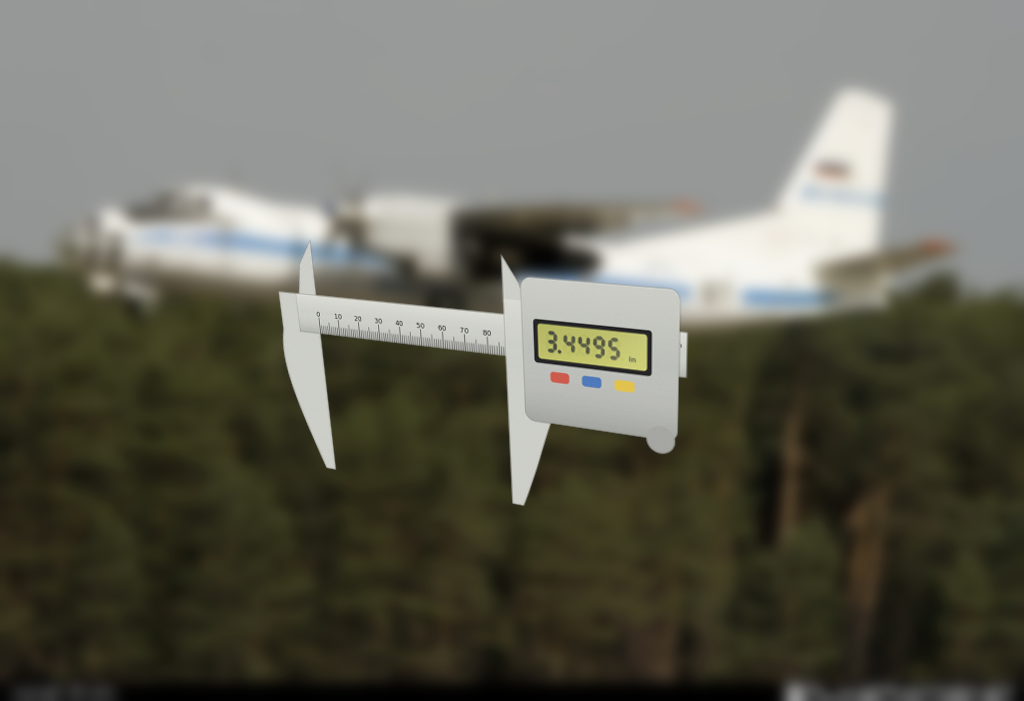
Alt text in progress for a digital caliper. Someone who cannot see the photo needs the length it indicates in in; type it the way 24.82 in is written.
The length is 3.4495 in
